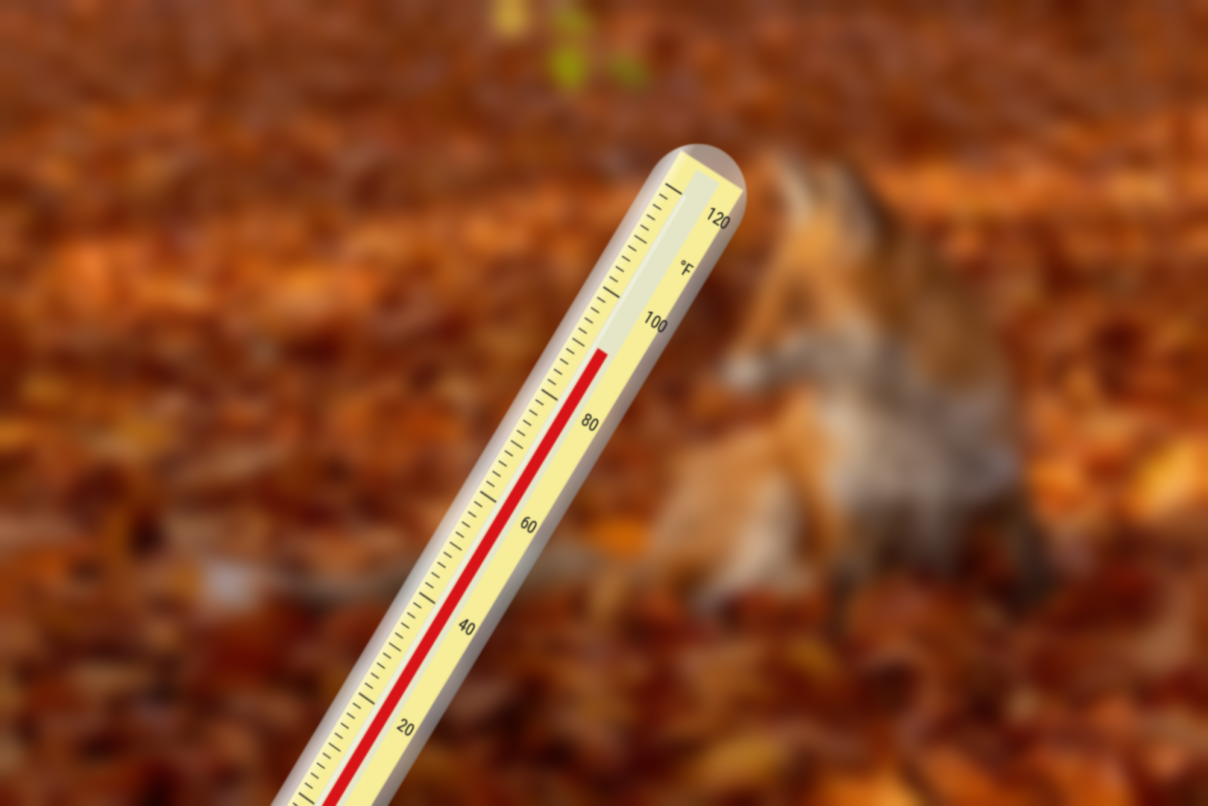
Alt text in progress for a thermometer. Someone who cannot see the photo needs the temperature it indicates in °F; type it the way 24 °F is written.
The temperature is 91 °F
